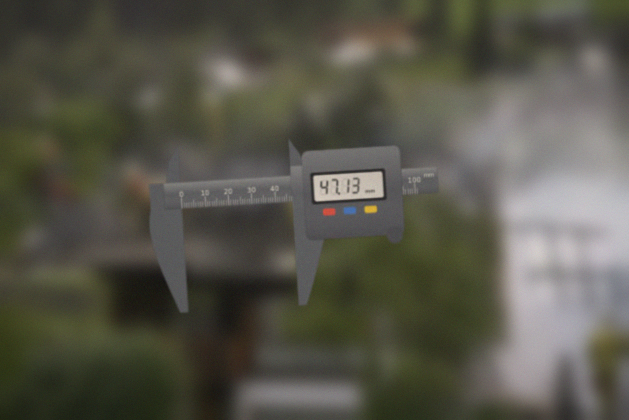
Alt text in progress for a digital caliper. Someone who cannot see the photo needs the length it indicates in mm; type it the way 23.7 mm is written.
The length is 47.13 mm
